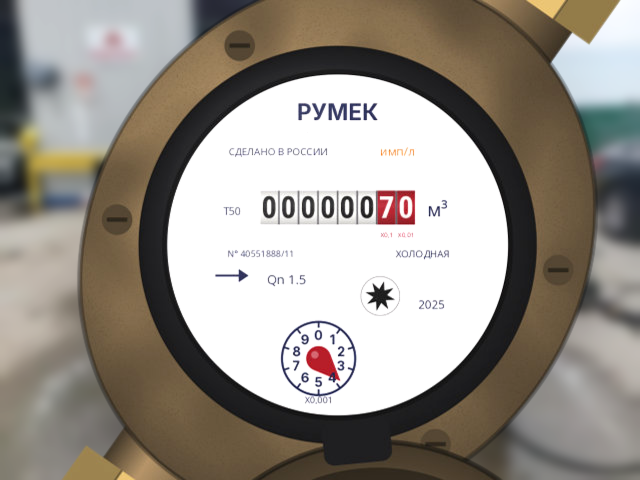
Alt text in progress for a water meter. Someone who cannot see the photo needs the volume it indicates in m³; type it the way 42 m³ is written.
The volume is 0.703 m³
